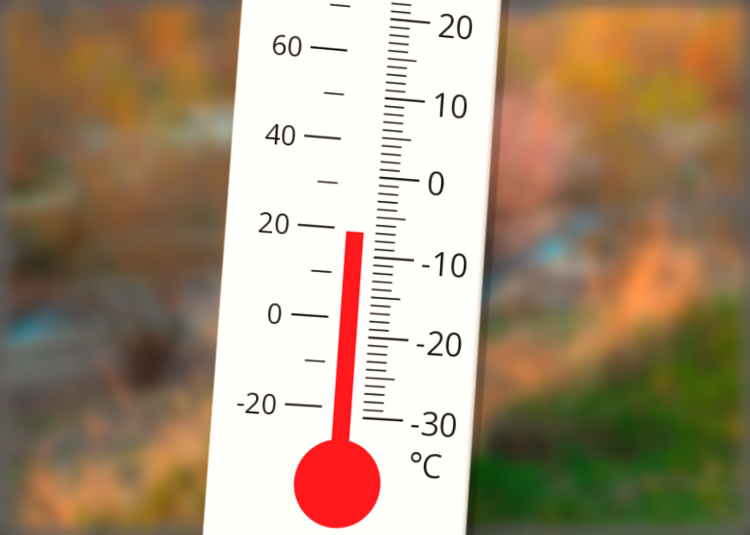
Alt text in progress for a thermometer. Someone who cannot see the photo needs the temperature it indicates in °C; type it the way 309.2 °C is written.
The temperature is -7 °C
